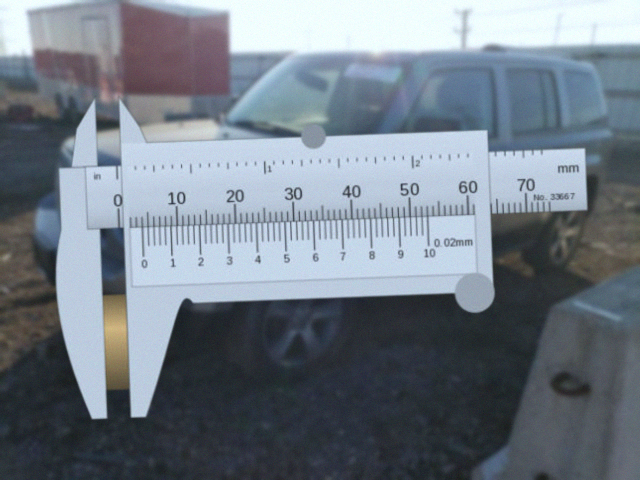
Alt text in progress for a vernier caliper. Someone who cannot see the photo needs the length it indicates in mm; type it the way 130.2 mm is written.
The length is 4.0 mm
